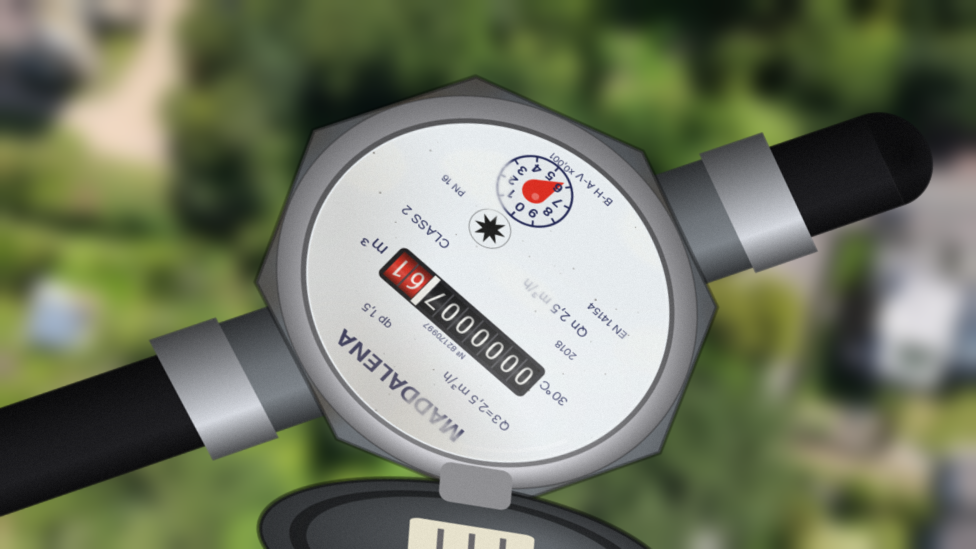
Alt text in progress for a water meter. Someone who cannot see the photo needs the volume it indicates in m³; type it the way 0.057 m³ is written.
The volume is 7.615 m³
